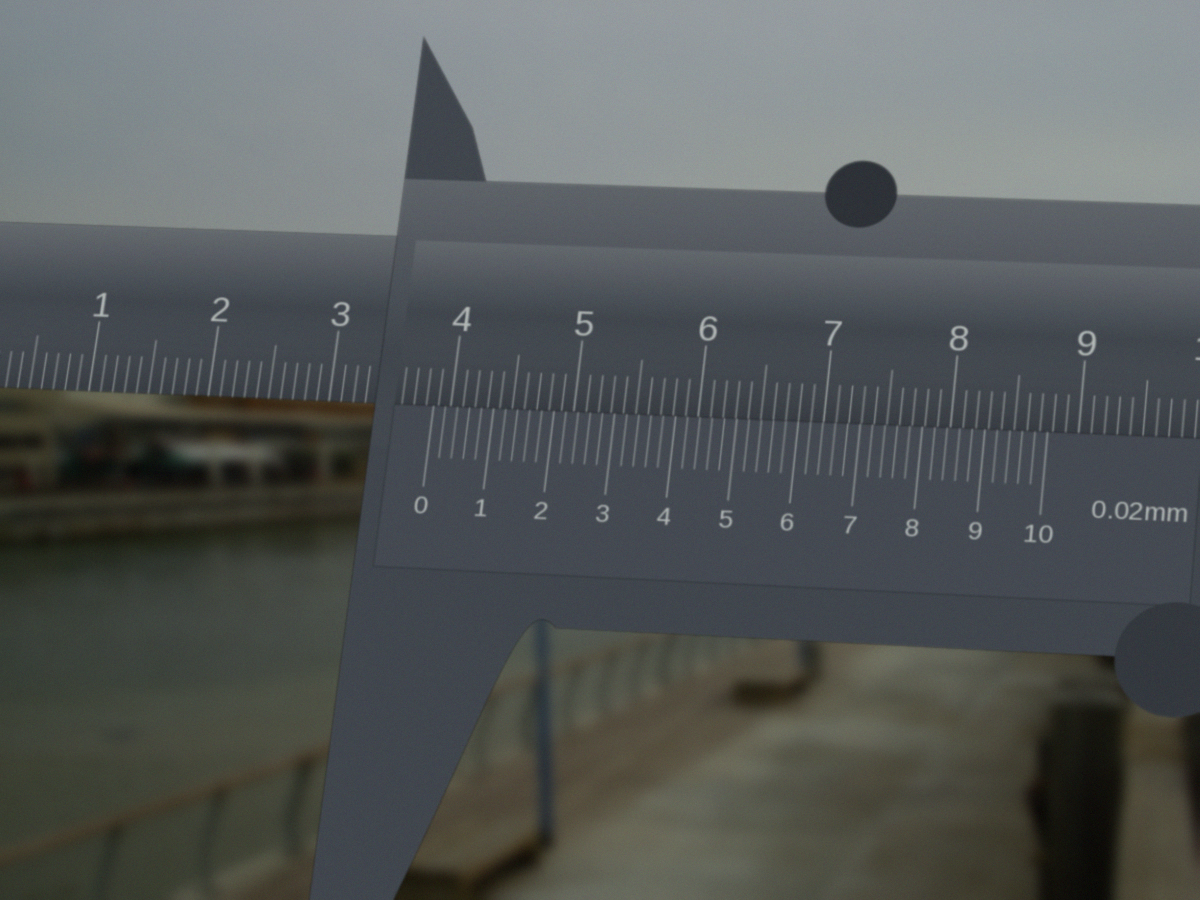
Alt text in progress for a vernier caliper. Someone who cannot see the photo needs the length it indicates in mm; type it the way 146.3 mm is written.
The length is 38.6 mm
